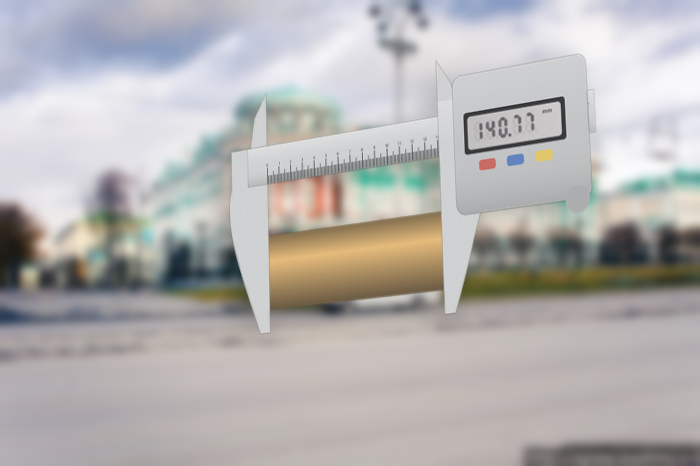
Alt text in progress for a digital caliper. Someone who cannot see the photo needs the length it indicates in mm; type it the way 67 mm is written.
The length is 140.77 mm
